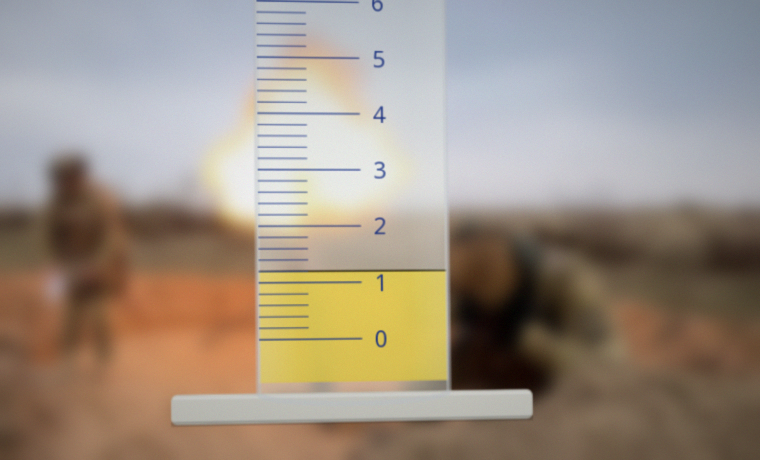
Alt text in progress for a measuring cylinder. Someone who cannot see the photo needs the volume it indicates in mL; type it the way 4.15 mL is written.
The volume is 1.2 mL
